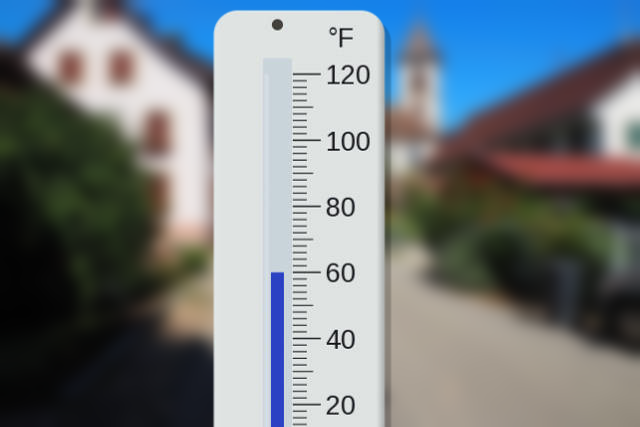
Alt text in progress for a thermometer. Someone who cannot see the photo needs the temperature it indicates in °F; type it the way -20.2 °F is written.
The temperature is 60 °F
